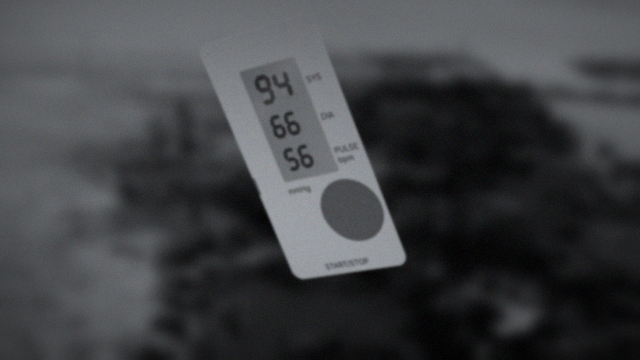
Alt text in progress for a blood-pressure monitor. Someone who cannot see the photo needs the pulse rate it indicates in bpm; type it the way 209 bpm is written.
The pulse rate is 56 bpm
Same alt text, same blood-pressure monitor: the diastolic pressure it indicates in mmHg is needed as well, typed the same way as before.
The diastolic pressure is 66 mmHg
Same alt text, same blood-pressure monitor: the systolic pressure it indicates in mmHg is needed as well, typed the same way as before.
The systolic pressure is 94 mmHg
